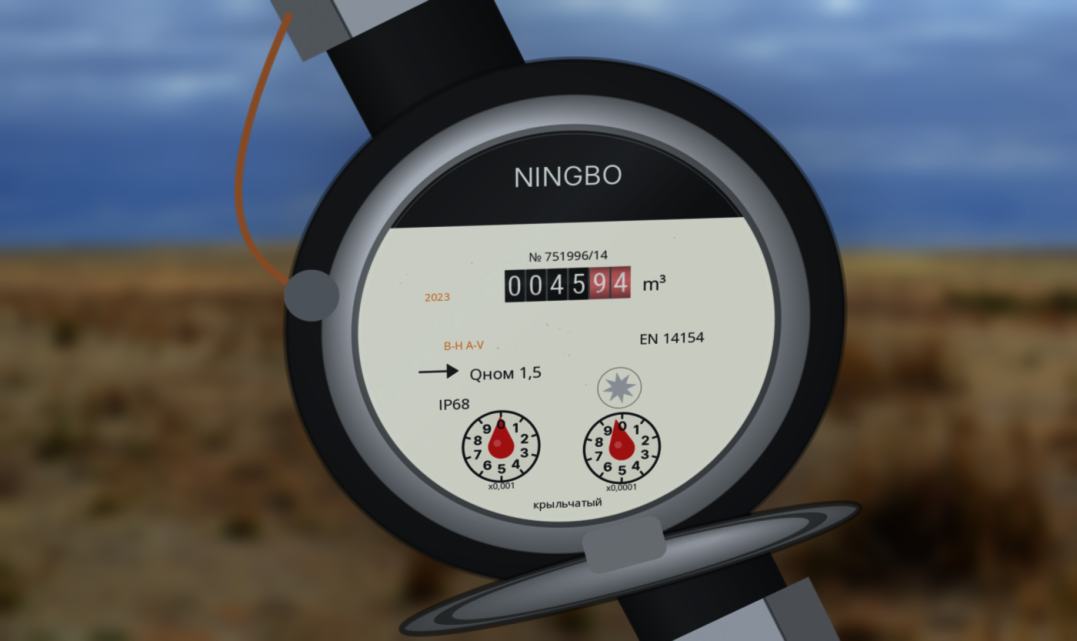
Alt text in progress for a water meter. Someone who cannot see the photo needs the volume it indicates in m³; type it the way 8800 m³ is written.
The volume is 45.9399 m³
